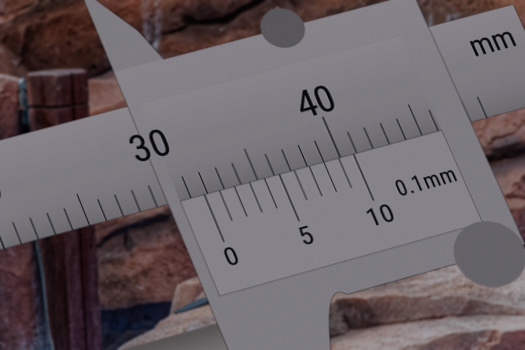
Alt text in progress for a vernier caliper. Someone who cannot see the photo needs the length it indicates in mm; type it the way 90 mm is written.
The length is 31.8 mm
